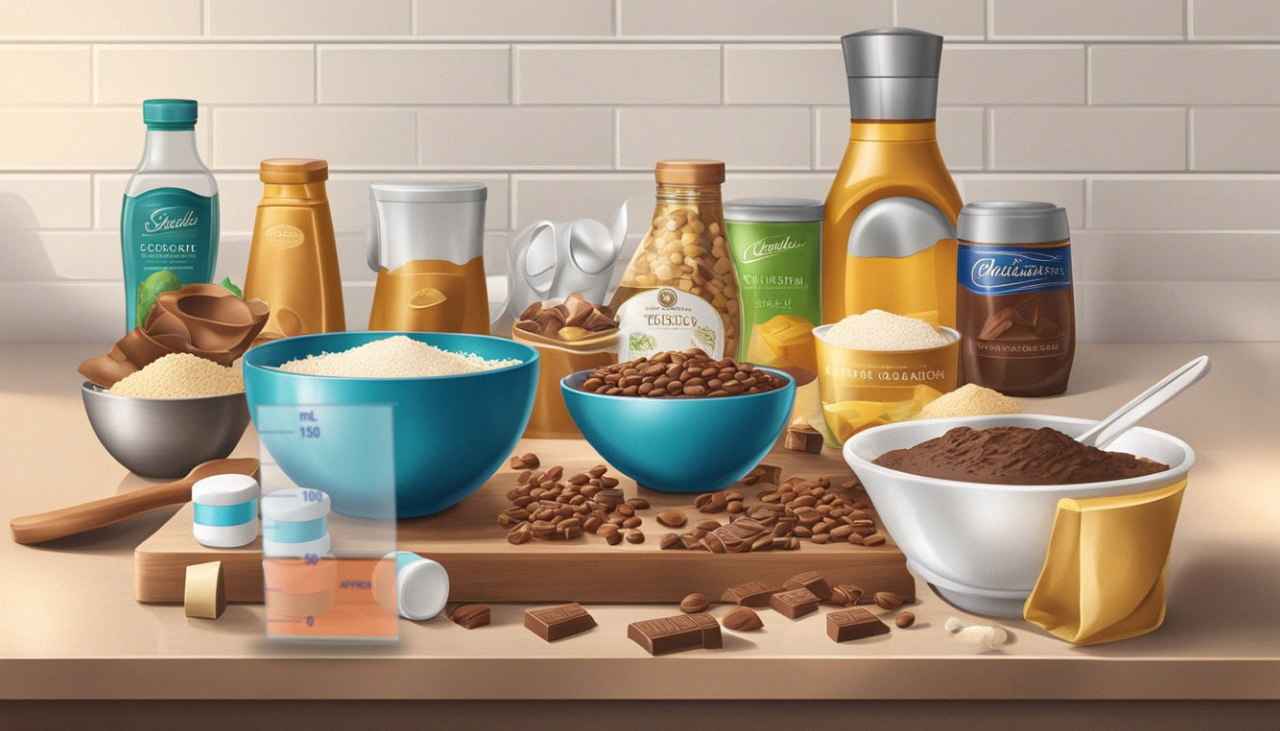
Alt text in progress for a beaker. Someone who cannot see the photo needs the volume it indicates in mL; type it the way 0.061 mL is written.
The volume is 50 mL
